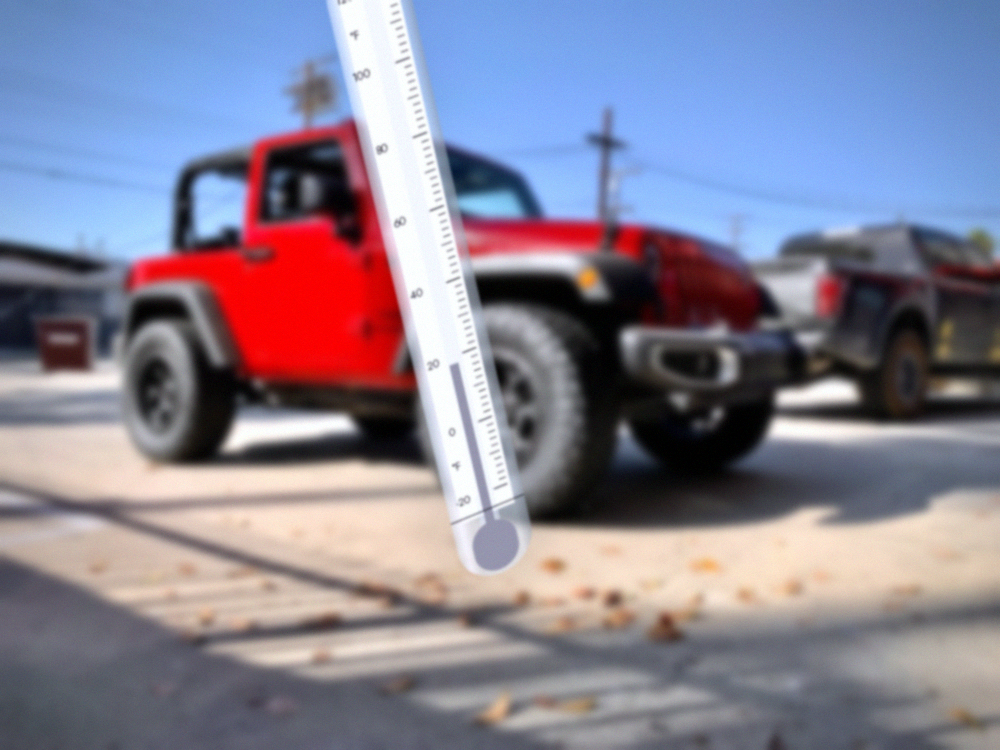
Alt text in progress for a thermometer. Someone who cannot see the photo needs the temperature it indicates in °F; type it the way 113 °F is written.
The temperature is 18 °F
